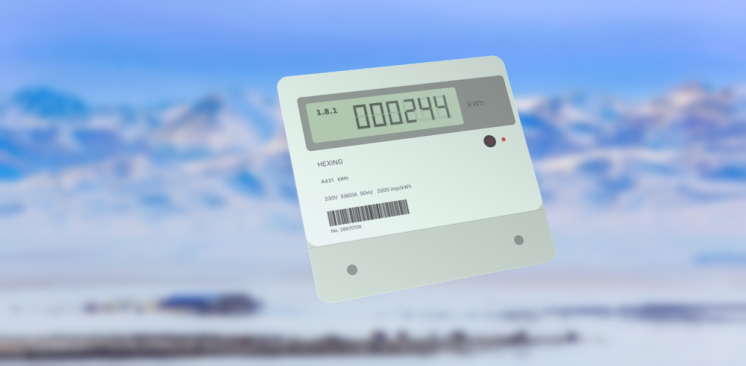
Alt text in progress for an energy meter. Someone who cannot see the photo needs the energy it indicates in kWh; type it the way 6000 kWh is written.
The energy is 244 kWh
